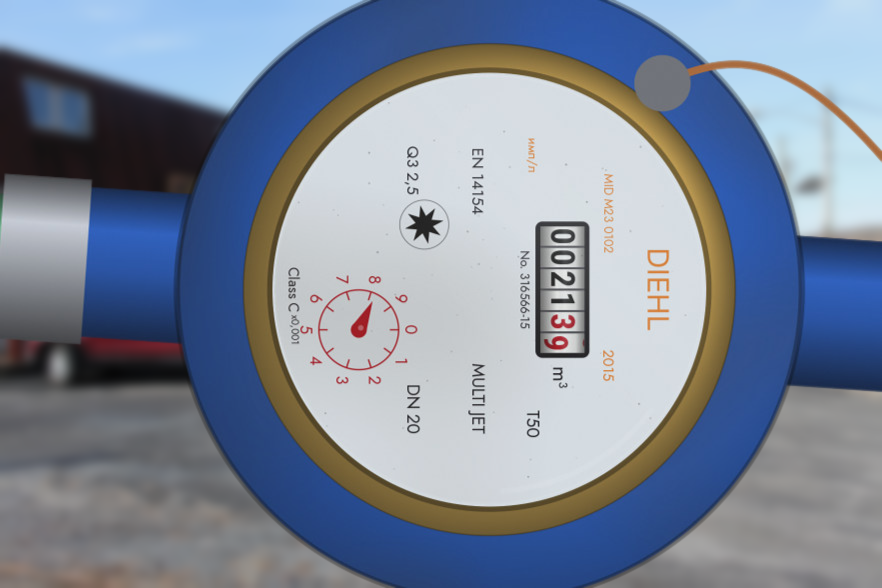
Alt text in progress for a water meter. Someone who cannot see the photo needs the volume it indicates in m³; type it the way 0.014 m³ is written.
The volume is 21.388 m³
